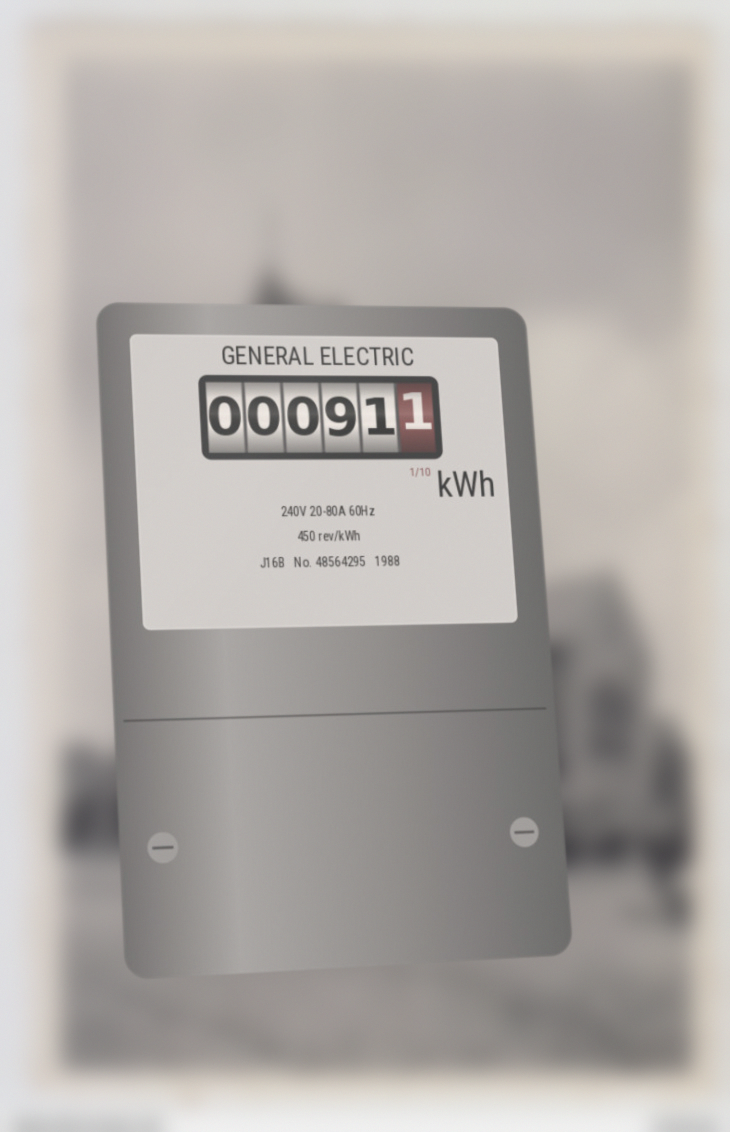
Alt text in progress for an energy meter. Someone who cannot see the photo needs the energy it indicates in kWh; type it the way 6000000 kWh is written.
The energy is 91.1 kWh
